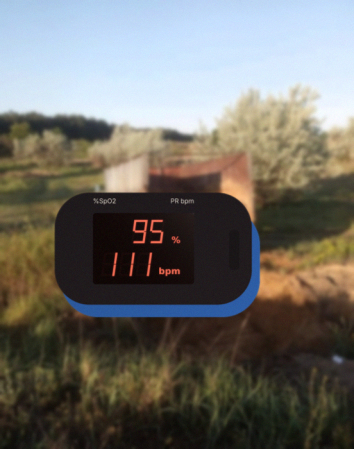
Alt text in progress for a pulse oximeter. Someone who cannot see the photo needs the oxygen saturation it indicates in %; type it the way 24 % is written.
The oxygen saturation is 95 %
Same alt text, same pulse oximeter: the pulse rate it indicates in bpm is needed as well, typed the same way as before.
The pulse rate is 111 bpm
